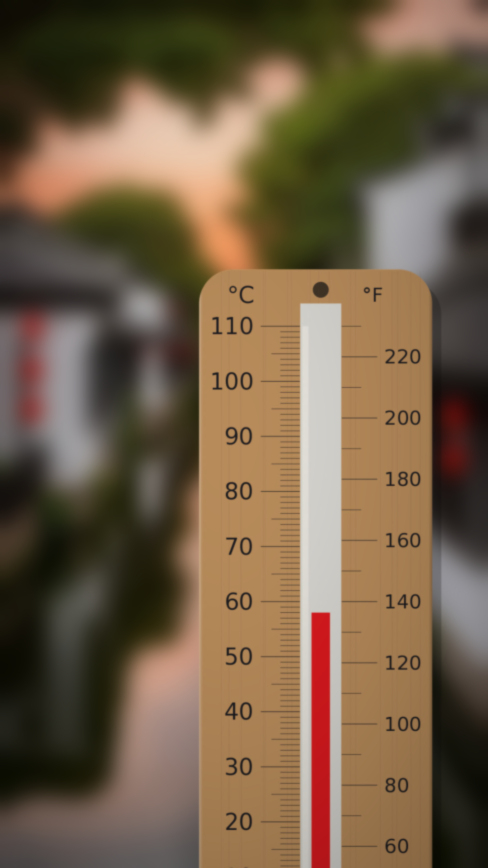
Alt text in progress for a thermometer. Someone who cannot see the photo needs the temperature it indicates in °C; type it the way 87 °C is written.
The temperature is 58 °C
